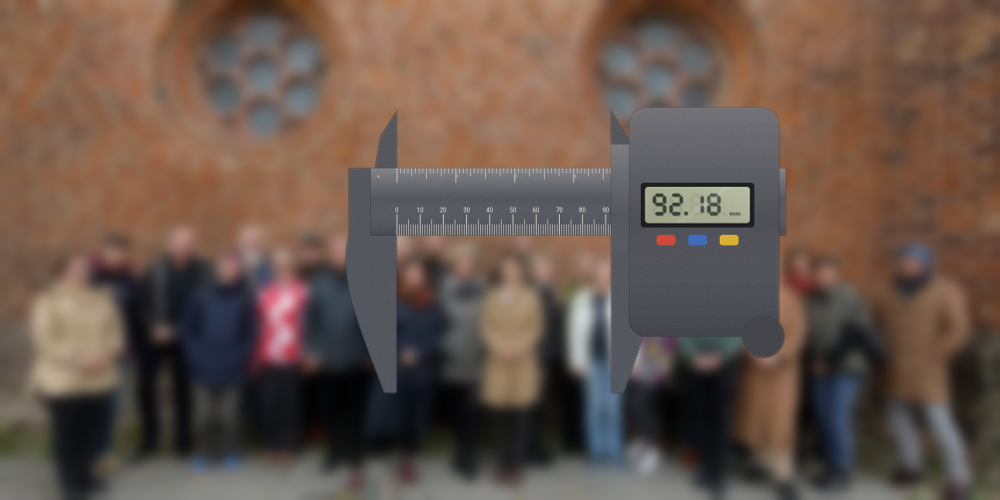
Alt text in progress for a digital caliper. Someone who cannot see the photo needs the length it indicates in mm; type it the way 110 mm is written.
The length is 92.18 mm
